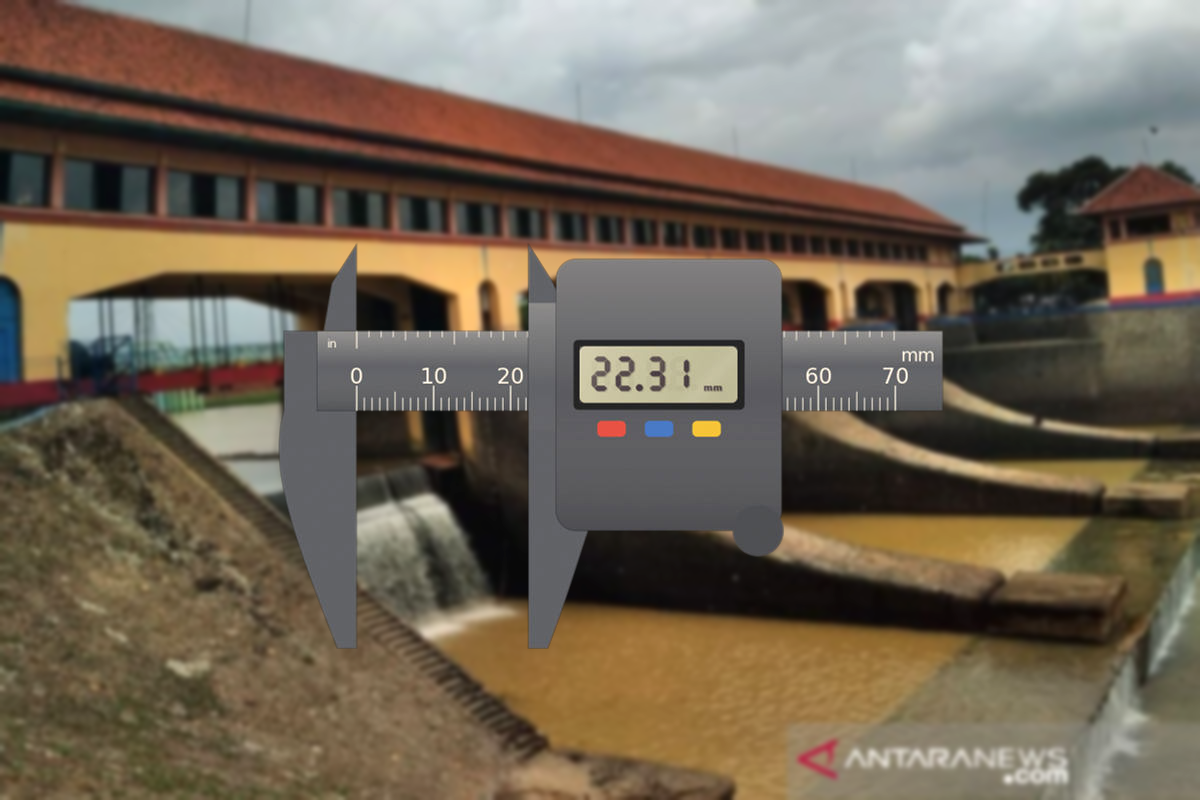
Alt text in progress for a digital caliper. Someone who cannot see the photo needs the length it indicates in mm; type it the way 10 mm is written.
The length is 22.31 mm
